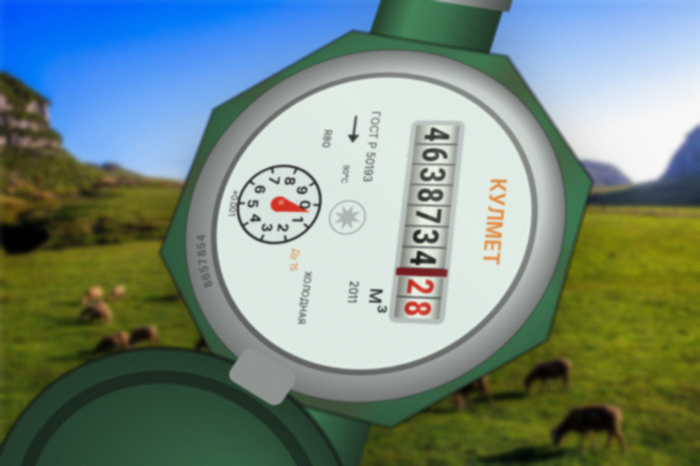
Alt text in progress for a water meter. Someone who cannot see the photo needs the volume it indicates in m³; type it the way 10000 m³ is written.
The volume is 4638734.280 m³
